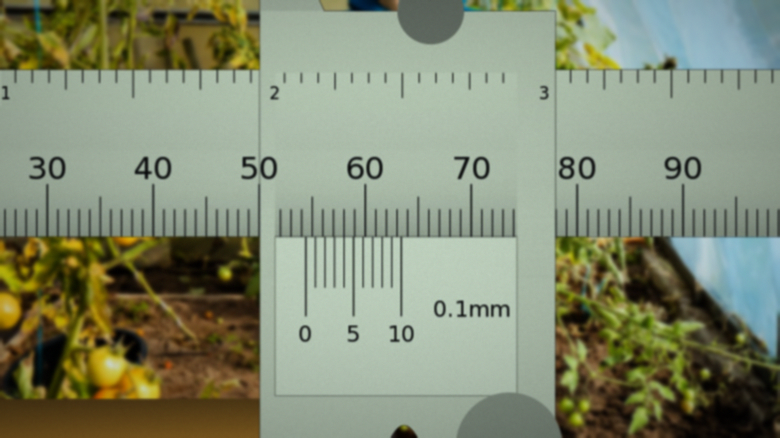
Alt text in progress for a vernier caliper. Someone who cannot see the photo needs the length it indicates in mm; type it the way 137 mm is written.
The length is 54.4 mm
